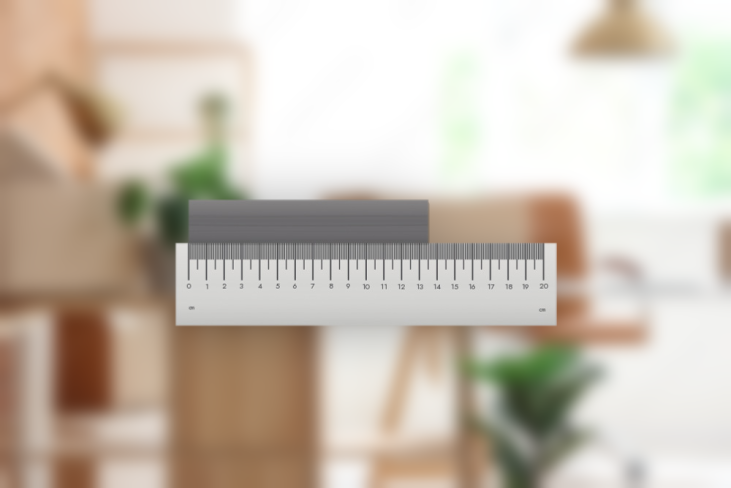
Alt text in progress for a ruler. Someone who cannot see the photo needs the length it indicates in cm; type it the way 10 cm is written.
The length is 13.5 cm
